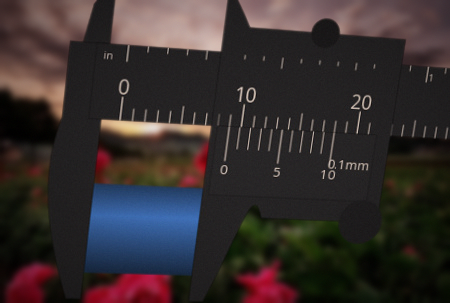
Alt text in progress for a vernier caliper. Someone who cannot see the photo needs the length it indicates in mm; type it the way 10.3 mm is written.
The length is 9.0 mm
